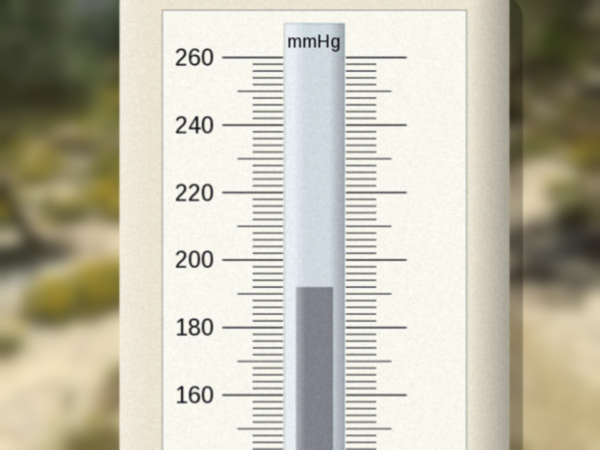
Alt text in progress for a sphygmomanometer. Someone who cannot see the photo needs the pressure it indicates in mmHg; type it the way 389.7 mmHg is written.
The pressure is 192 mmHg
